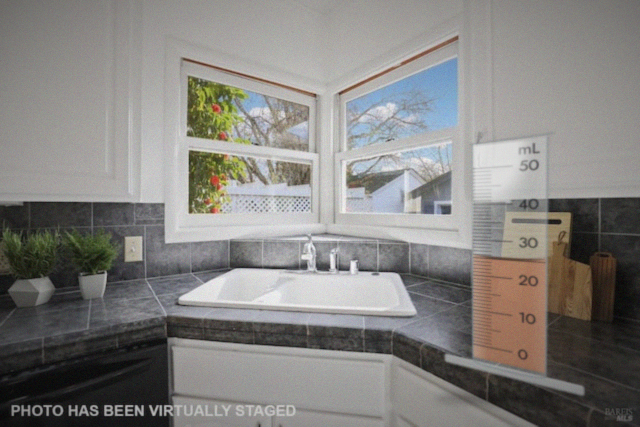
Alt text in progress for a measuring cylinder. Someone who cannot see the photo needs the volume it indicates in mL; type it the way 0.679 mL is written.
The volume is 25 mL
